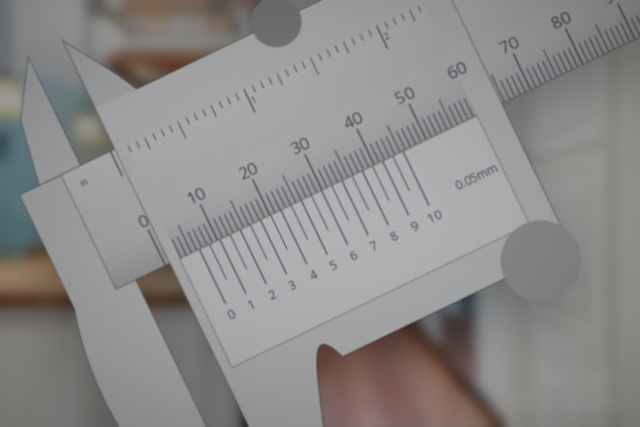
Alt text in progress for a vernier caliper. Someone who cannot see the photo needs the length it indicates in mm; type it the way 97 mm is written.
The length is 6.5 mm
